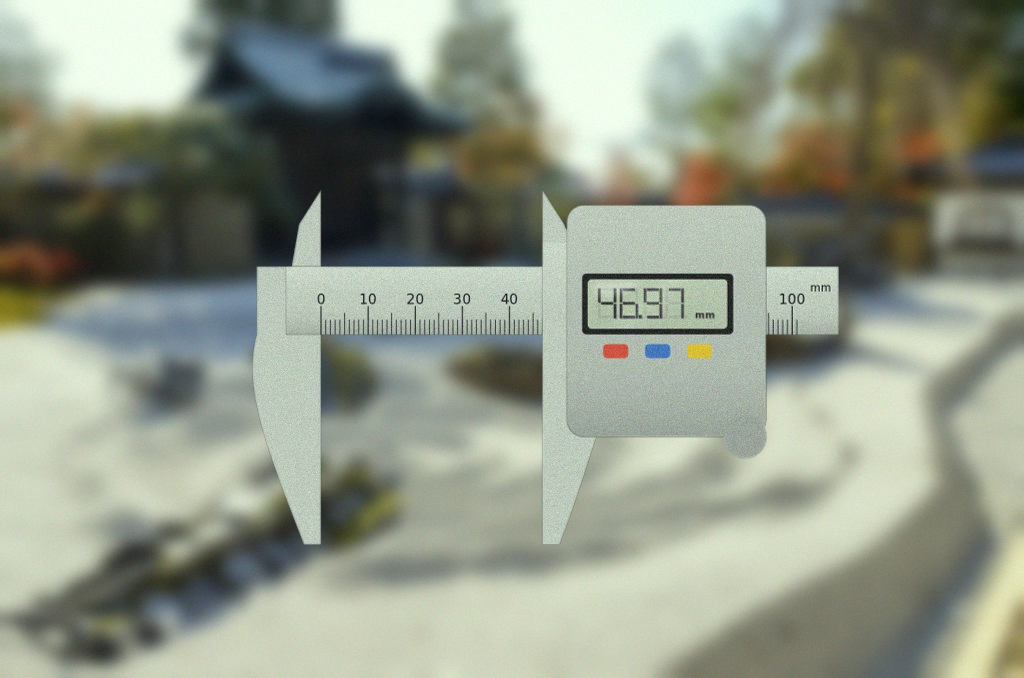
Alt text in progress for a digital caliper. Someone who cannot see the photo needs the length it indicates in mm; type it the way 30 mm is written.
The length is 46.97 mm
